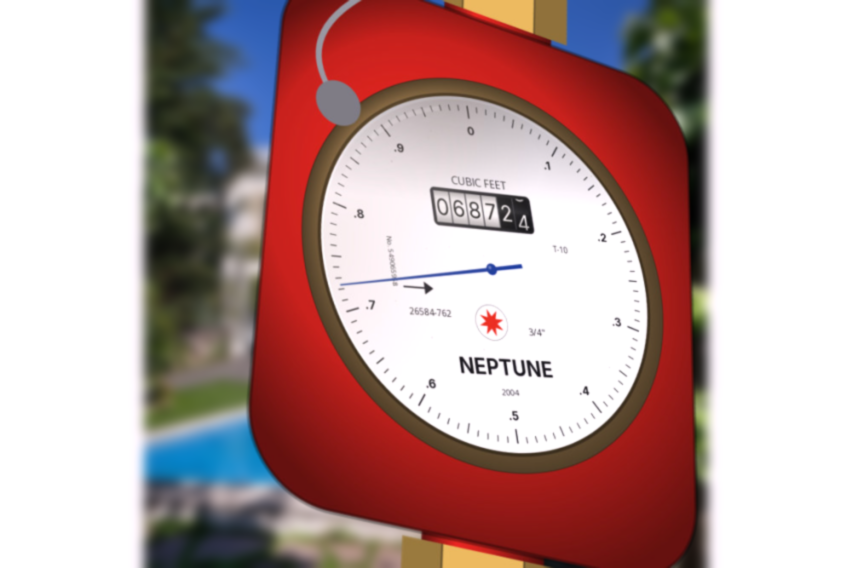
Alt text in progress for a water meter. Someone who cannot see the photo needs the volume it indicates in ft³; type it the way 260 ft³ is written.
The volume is 68723.72 ft³
